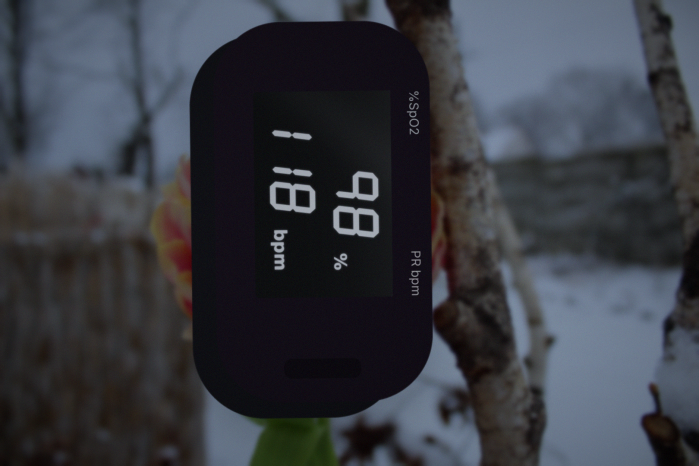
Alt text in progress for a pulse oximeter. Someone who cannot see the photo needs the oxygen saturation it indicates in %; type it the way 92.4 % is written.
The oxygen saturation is 98 %
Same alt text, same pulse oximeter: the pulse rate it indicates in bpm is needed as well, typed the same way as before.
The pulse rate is 118 bpm
